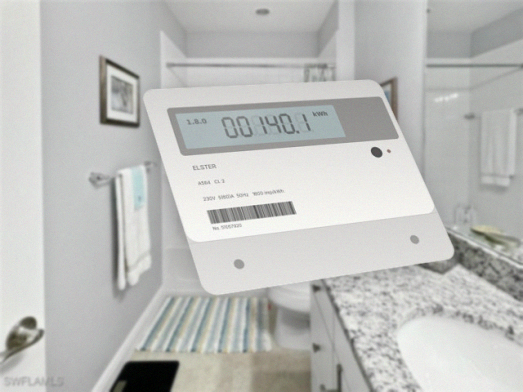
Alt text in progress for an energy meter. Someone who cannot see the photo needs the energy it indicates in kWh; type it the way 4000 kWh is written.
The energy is 140.1 kWh
